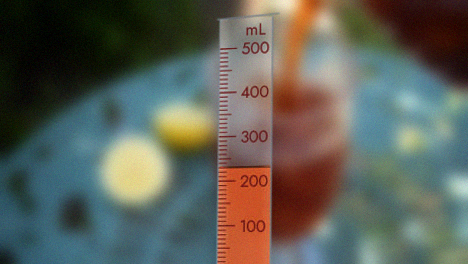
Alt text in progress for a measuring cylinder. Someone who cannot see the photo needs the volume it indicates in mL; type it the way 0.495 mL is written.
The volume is 230 mL
